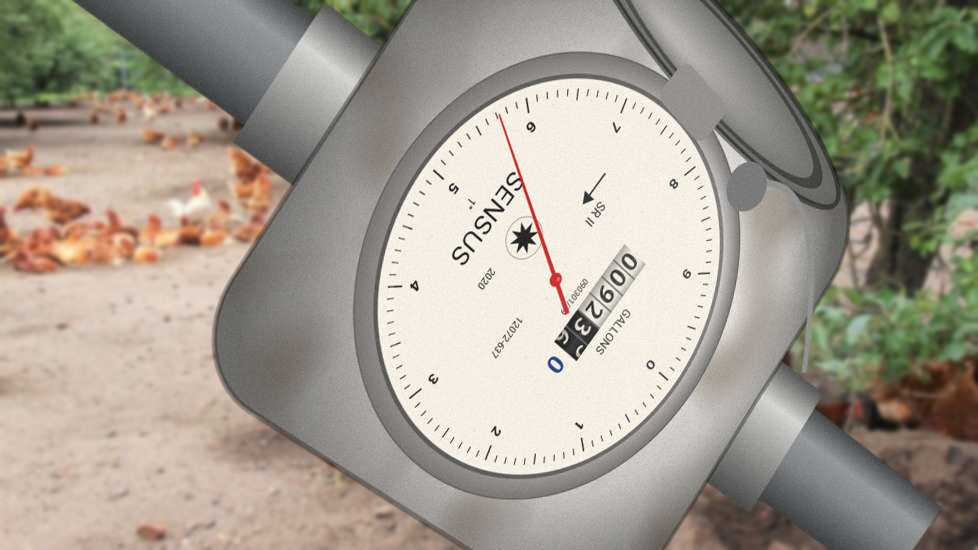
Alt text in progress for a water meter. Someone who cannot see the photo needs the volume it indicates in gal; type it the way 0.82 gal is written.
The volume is 92355.7 gal
